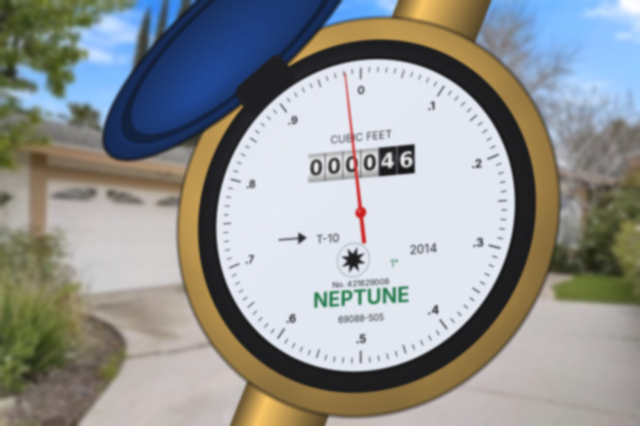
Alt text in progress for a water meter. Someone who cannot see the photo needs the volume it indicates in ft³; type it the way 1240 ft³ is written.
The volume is 45.98 ft³
